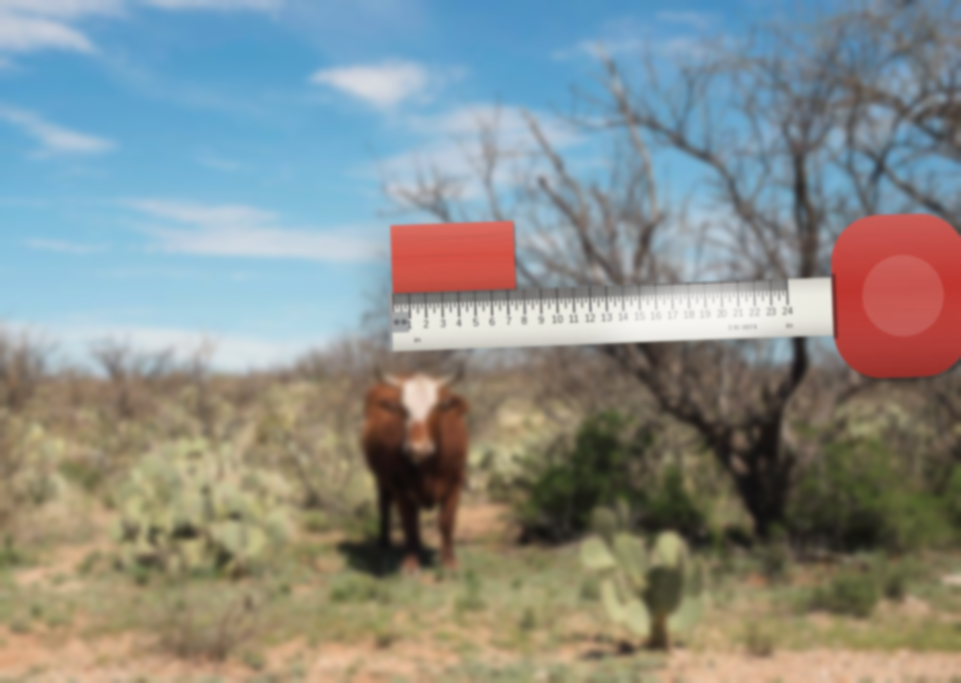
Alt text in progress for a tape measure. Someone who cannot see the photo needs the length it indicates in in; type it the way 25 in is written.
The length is 7.5 in
